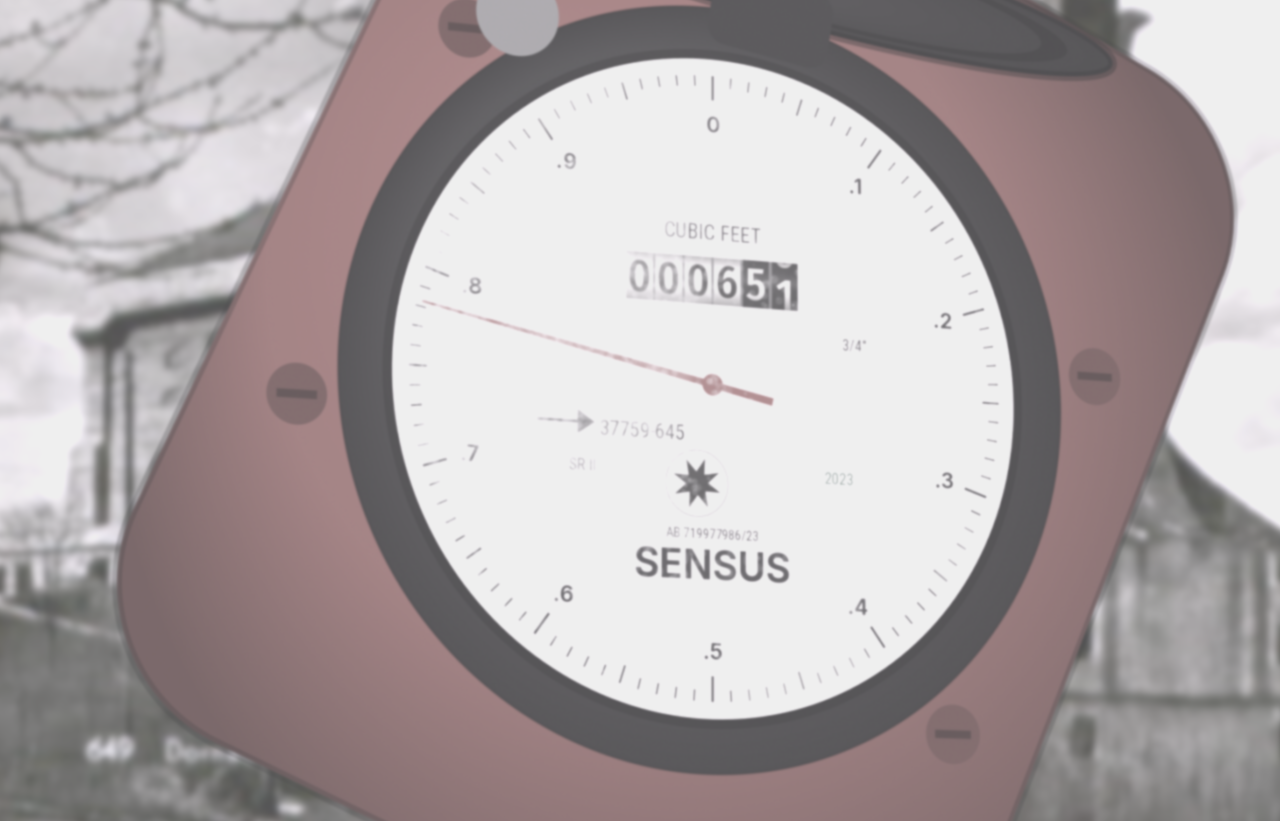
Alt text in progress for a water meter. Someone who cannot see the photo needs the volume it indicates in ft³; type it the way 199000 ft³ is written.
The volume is 650.78 ft³
